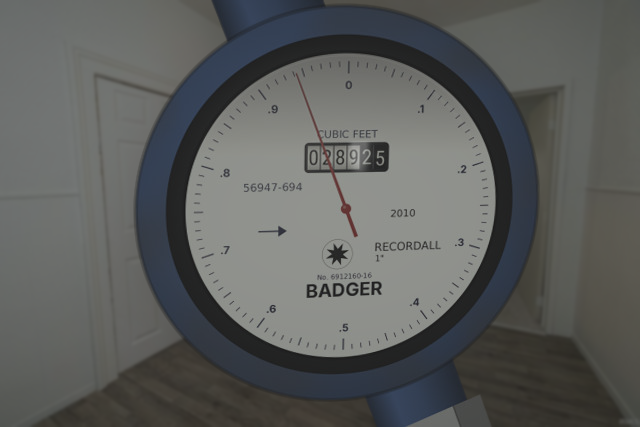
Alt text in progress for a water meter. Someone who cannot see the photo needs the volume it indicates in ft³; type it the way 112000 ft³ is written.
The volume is 28924.94 ft³
